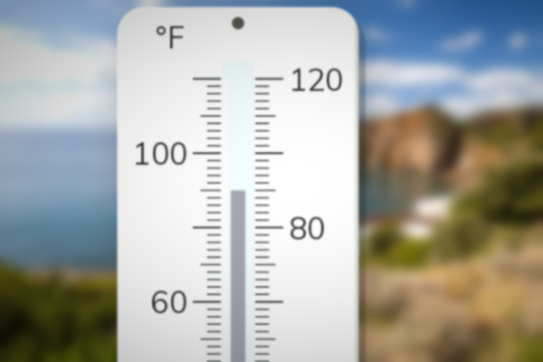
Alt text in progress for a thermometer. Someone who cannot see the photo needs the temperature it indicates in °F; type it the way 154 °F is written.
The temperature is 90 °F
